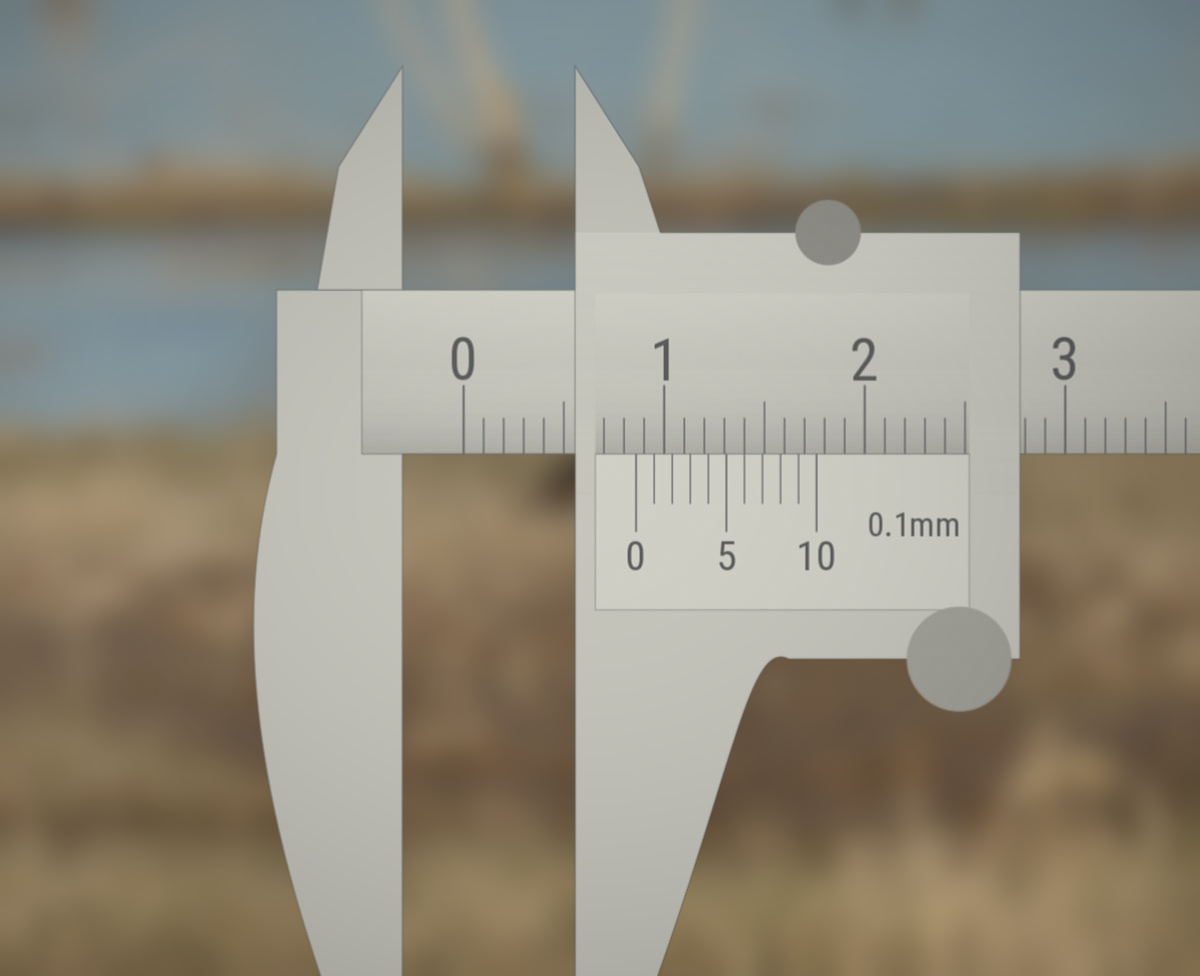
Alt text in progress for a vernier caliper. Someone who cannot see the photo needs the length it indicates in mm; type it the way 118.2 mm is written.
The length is 8.6 mm
